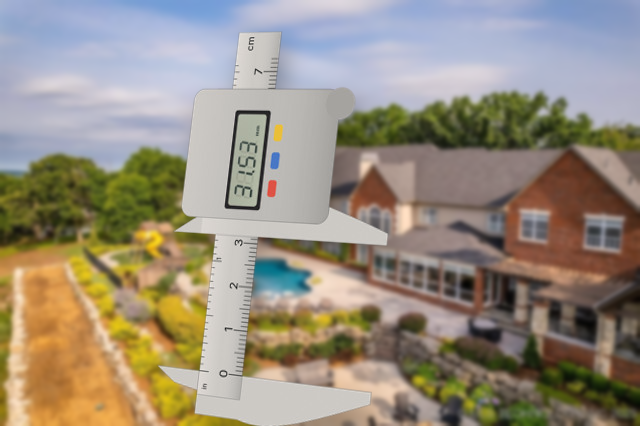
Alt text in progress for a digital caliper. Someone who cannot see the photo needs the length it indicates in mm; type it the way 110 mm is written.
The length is 31.53 mm
